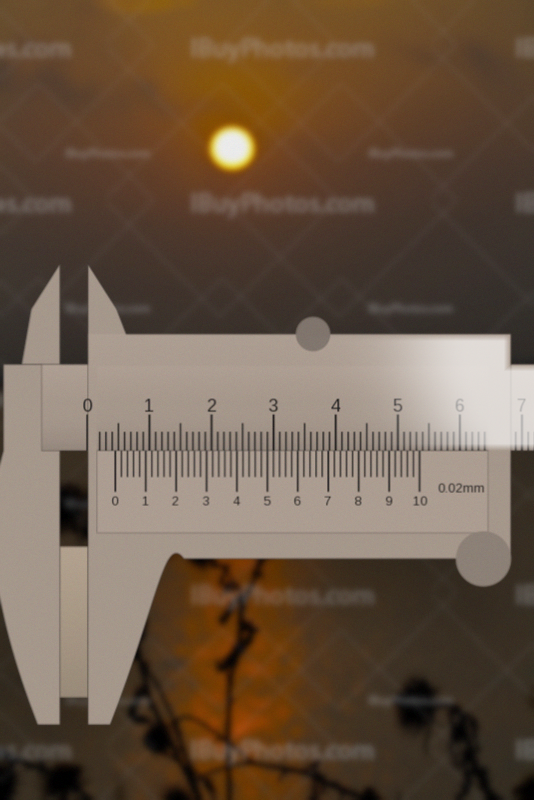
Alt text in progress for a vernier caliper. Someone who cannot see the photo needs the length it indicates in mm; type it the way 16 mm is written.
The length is 4.5 mm
